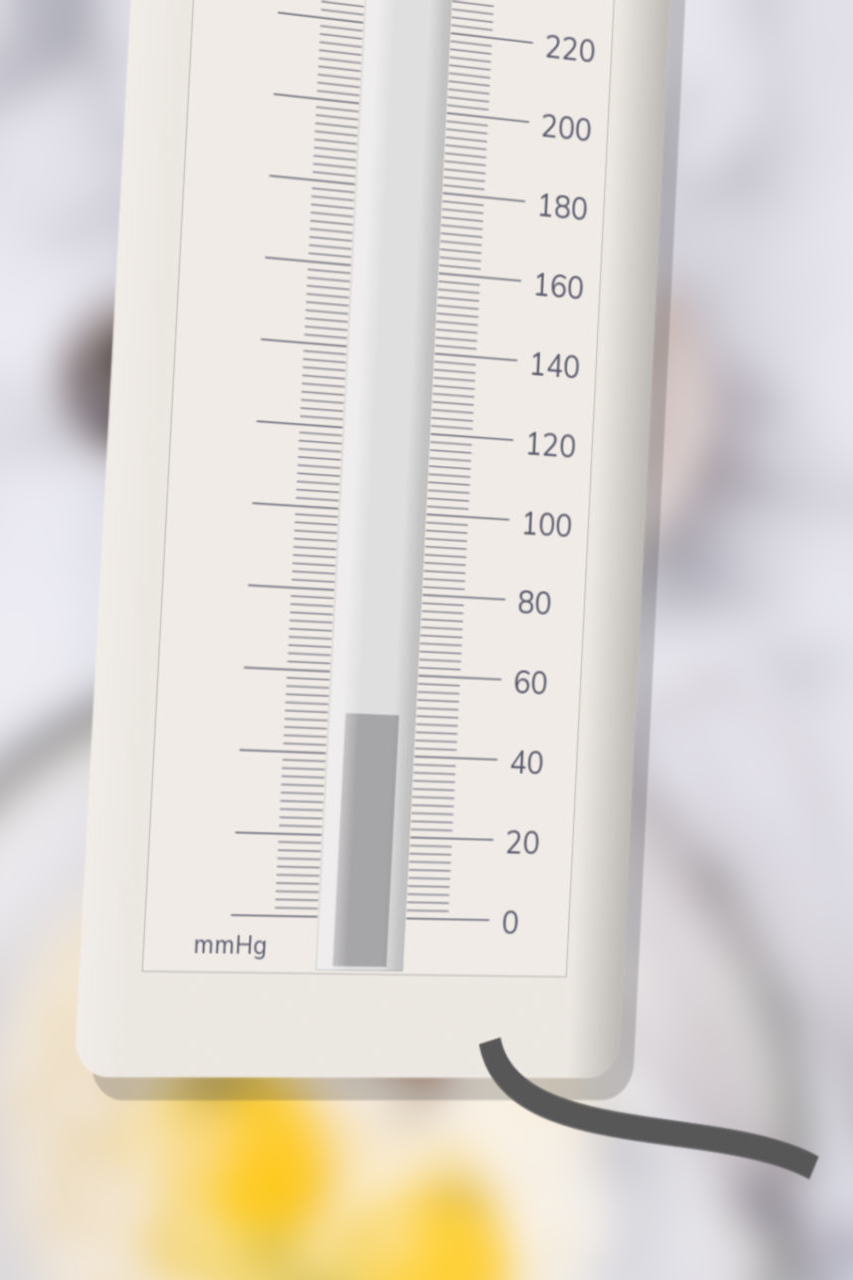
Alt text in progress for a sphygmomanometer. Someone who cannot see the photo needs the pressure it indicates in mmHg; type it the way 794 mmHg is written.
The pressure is 50 mmHg
